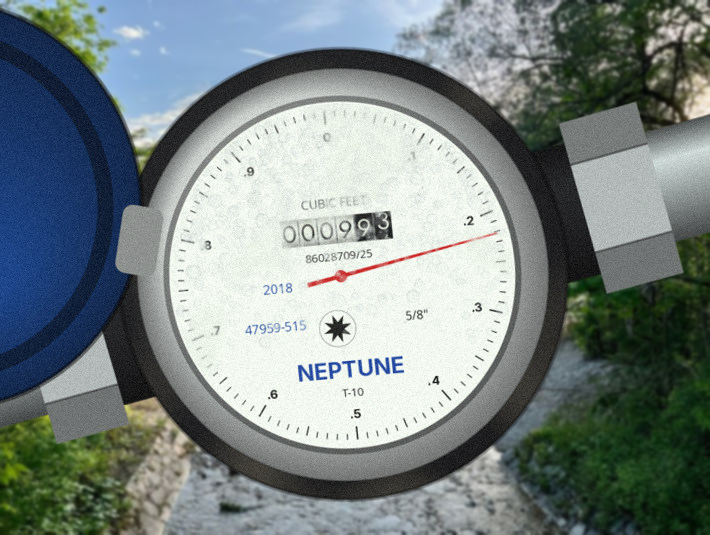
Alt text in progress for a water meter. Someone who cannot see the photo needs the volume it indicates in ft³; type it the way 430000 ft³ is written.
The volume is 993.22 ft³
